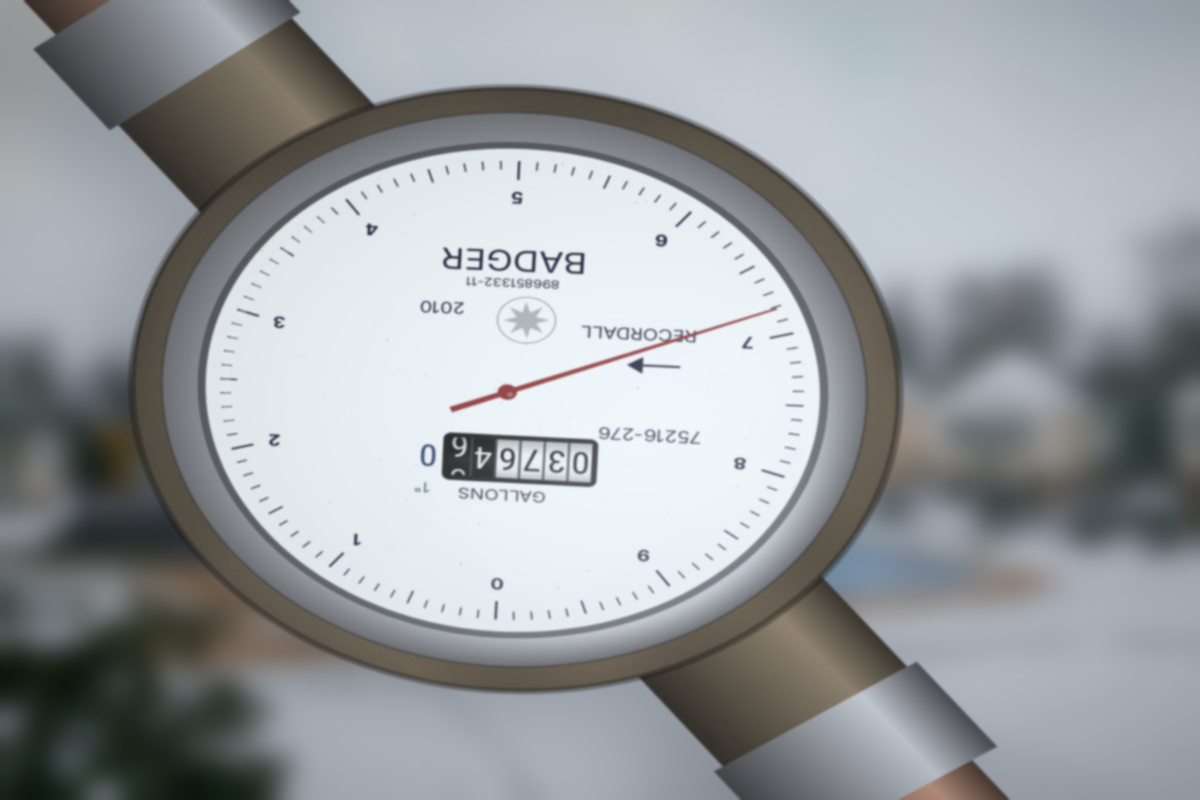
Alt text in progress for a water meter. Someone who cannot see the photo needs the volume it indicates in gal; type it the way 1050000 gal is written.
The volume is 376456.8 gal
